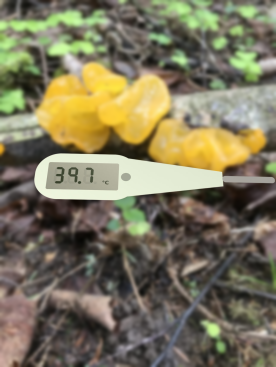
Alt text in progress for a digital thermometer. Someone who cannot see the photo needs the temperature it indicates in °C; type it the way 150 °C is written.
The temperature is 39.7 °C
